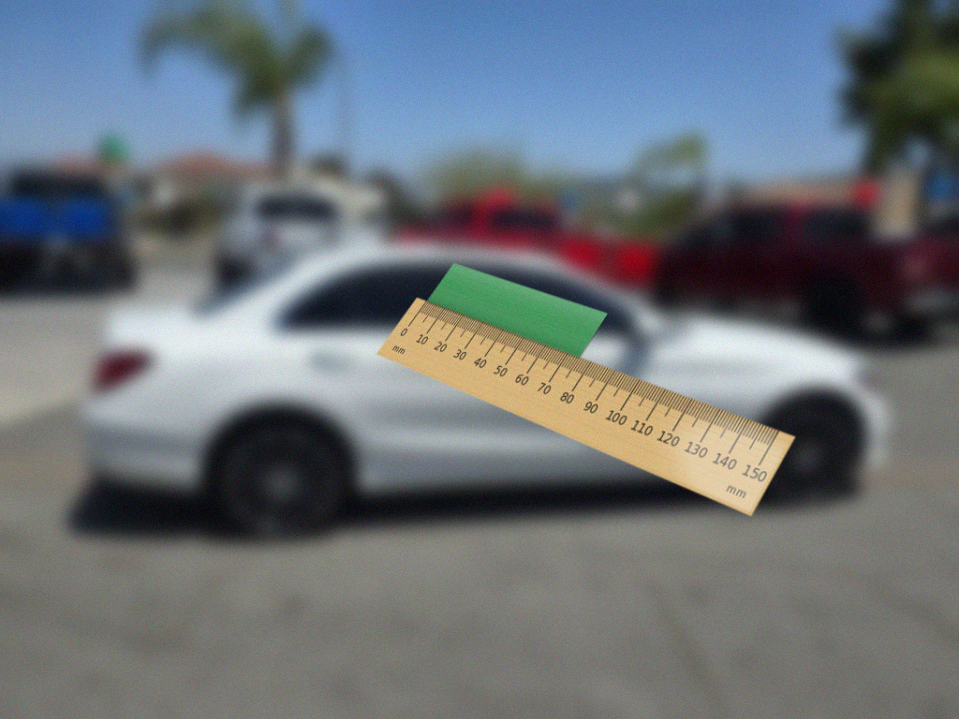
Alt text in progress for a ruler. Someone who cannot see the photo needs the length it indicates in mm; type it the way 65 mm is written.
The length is 75 mm
